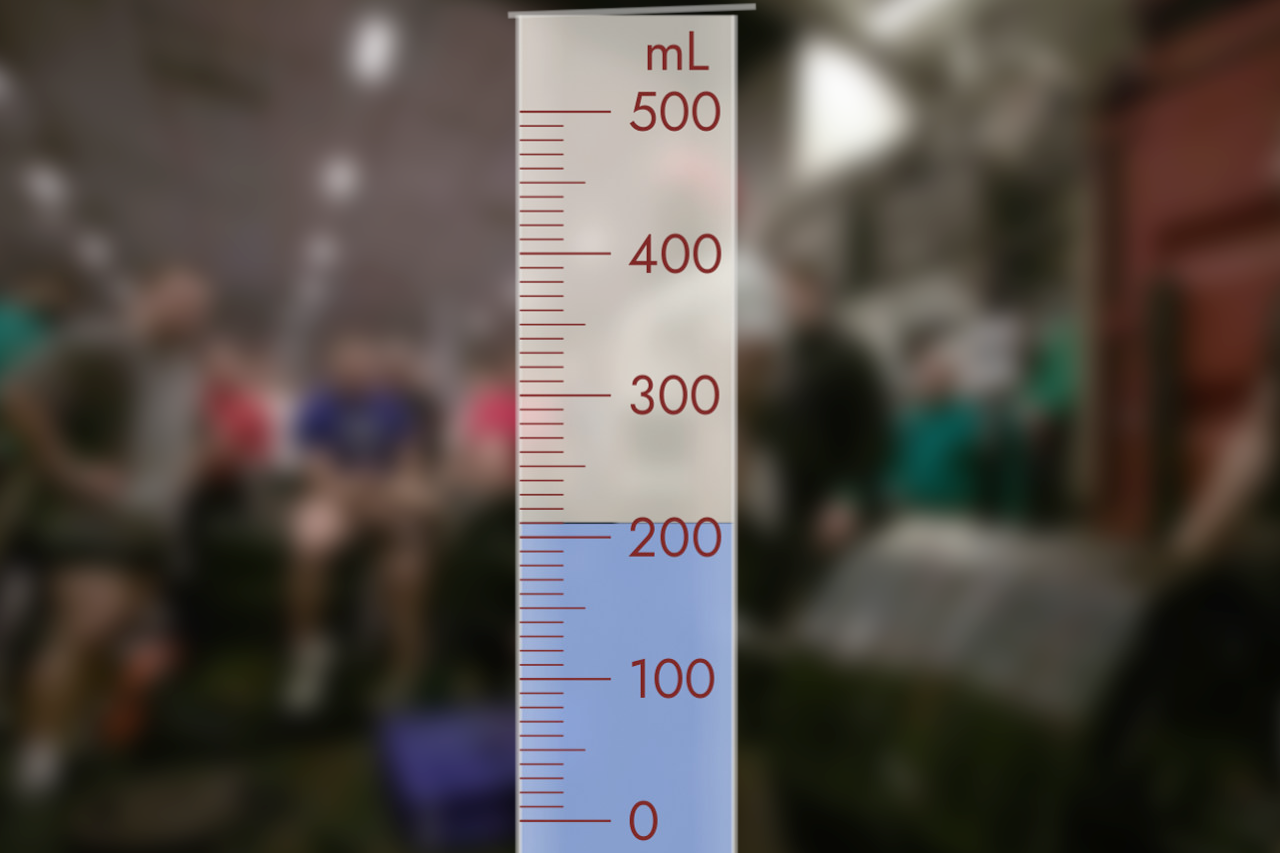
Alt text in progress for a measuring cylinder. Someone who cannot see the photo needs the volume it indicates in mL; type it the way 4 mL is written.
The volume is 210 mL
